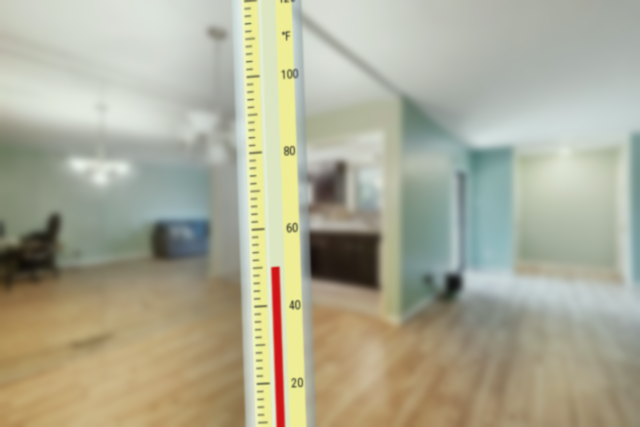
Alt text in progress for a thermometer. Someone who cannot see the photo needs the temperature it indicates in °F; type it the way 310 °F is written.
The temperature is 50 °F
